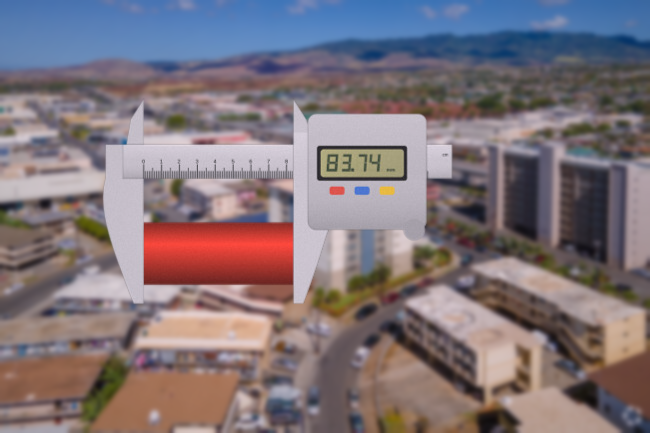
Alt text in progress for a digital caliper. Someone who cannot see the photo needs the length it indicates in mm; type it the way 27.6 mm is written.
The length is 83.74 mm
